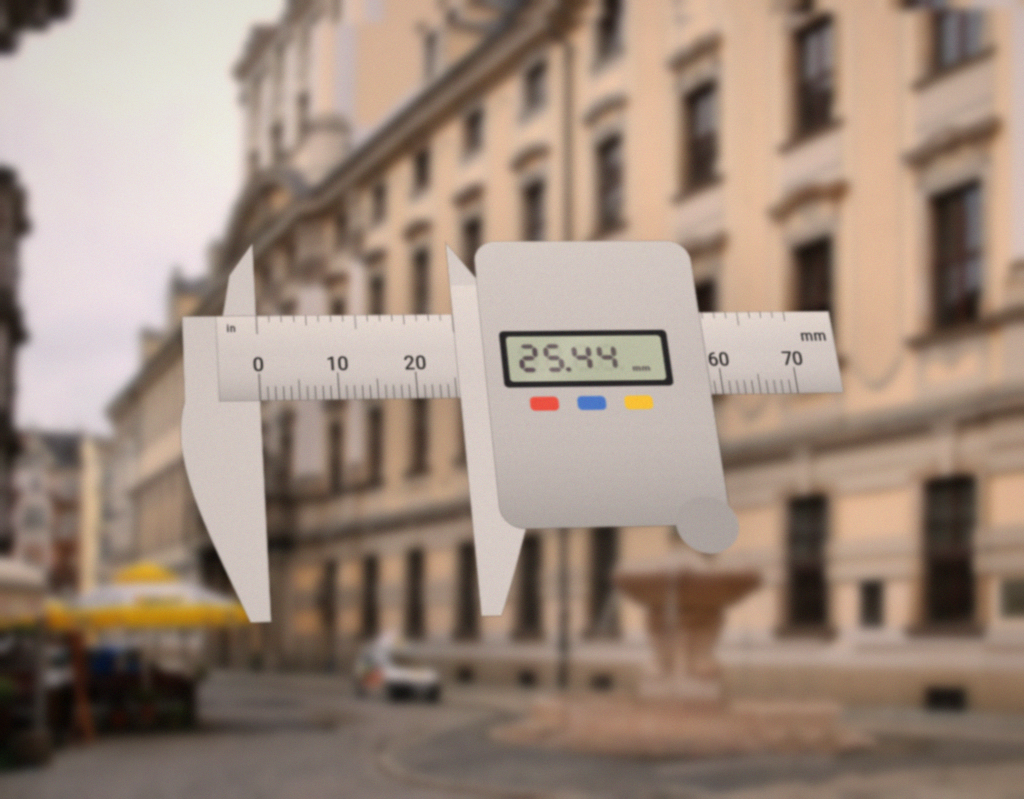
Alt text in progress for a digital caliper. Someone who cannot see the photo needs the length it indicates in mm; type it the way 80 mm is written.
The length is 25.44 mm
